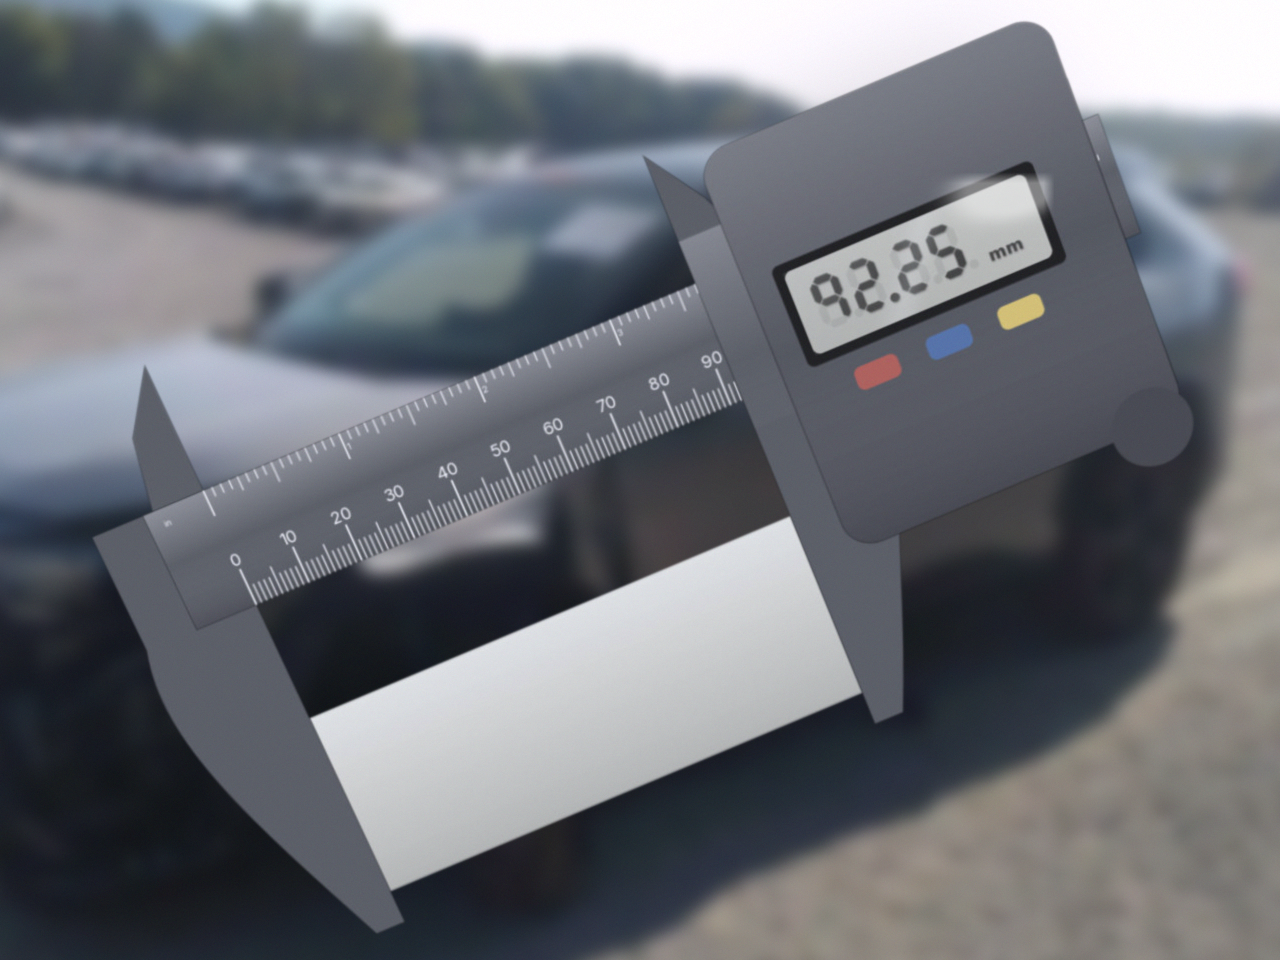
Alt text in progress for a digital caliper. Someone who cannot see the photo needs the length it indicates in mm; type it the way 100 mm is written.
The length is 92.25 mm
